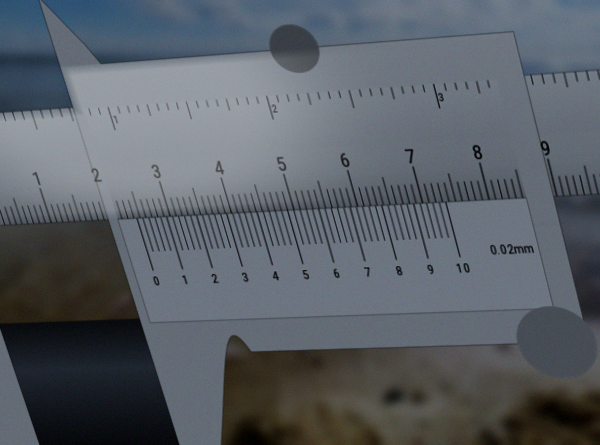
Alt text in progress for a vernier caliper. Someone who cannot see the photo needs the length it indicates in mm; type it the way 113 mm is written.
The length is 24.5 mm
